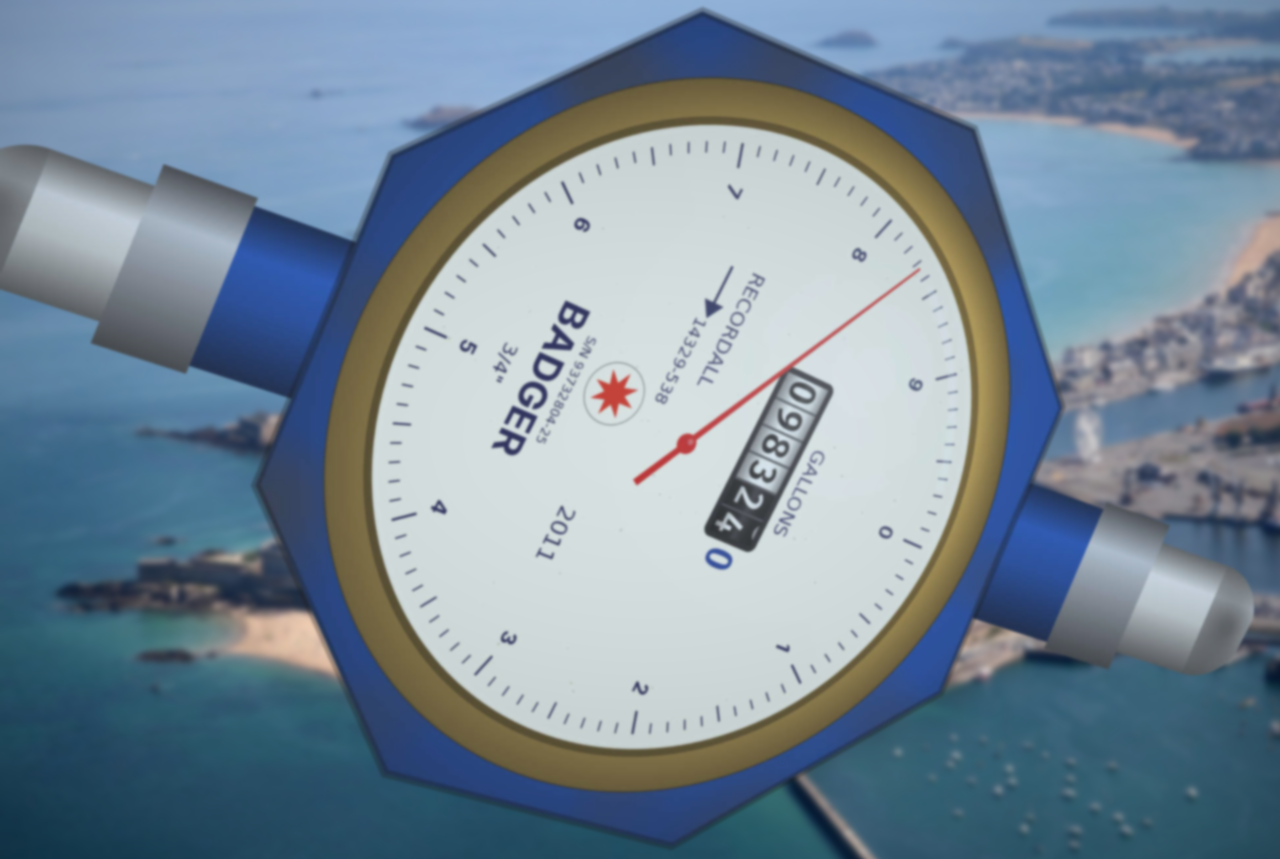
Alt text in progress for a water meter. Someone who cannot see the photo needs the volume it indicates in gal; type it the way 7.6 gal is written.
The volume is 983238.3 gal
